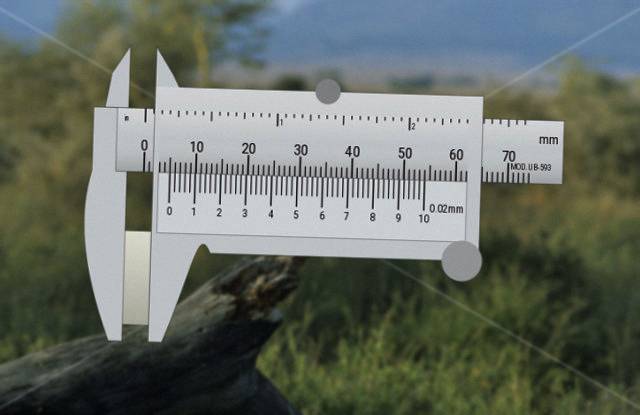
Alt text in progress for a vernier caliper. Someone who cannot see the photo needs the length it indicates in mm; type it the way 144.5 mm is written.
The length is 5.0 mm
